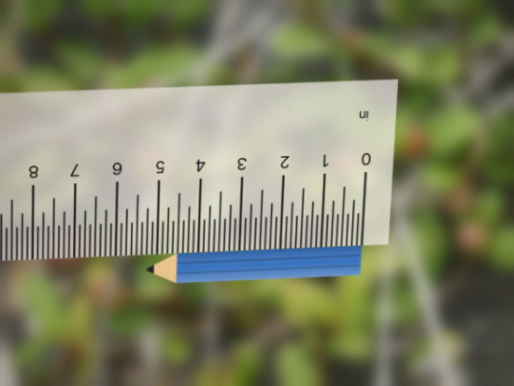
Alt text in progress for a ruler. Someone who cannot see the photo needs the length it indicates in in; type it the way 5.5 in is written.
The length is 5.25 in
